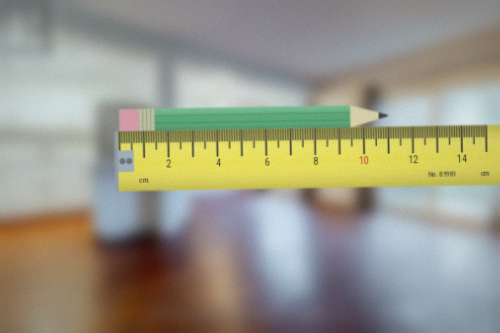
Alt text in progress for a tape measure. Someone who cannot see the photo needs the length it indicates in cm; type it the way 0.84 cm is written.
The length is 11 cm
